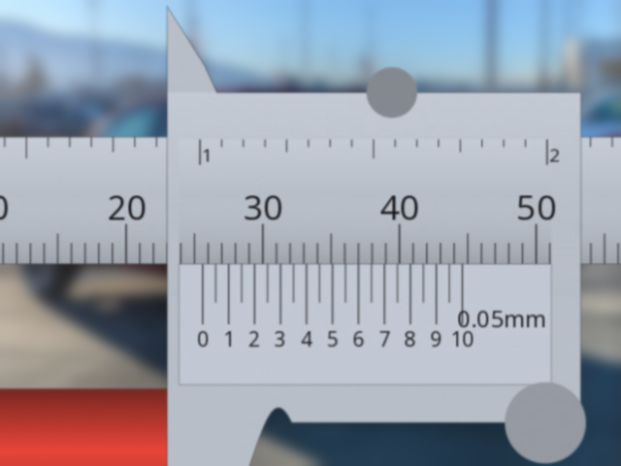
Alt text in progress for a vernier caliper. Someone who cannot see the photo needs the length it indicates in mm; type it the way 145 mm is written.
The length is 25.6 mm
